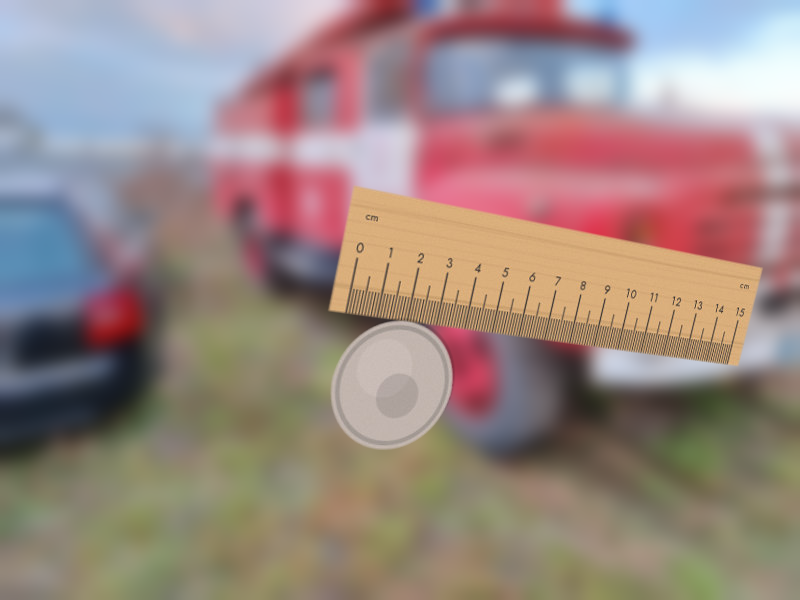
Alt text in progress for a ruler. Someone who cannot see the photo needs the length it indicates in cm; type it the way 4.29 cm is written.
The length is 4 cm
